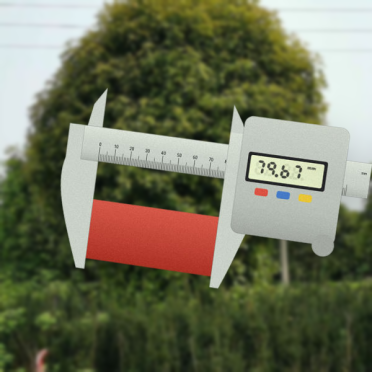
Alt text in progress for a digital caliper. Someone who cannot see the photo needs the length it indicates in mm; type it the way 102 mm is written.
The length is 79.67 mm
